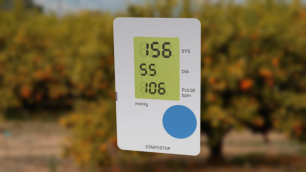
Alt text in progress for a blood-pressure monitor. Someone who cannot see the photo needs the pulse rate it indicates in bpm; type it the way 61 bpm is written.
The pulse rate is 106 bpm
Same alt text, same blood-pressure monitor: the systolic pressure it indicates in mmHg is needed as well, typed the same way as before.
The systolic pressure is 156 mmHg
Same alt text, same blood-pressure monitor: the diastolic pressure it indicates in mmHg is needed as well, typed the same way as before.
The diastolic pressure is 55 mmHg
